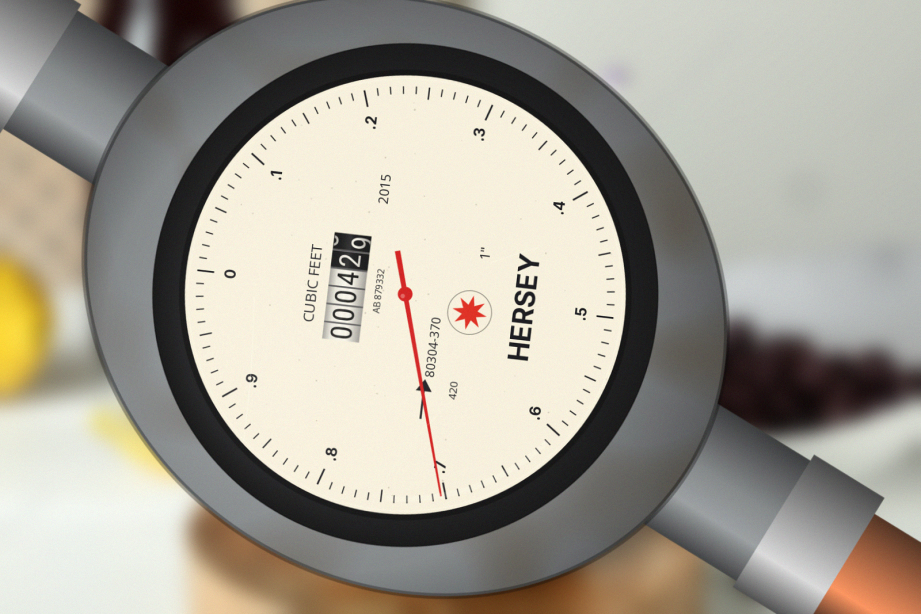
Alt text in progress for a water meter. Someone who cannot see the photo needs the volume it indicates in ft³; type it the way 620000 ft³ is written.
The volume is 428.70 ft³
